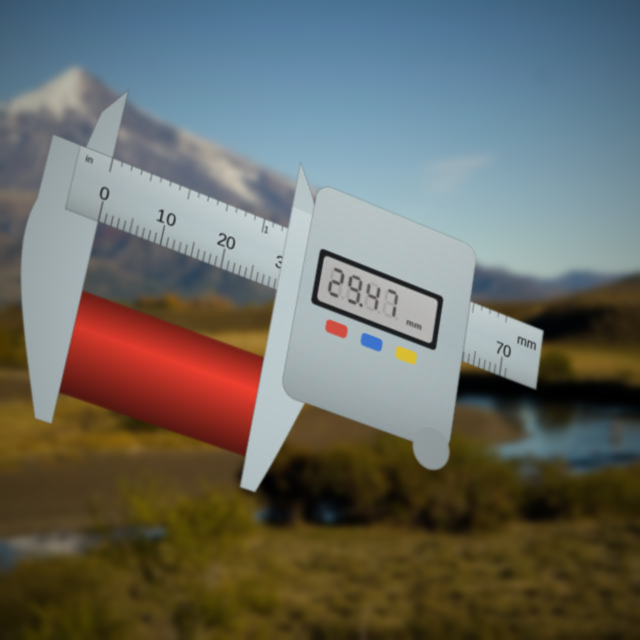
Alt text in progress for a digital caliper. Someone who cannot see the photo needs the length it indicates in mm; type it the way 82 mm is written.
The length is 29.47 mm
